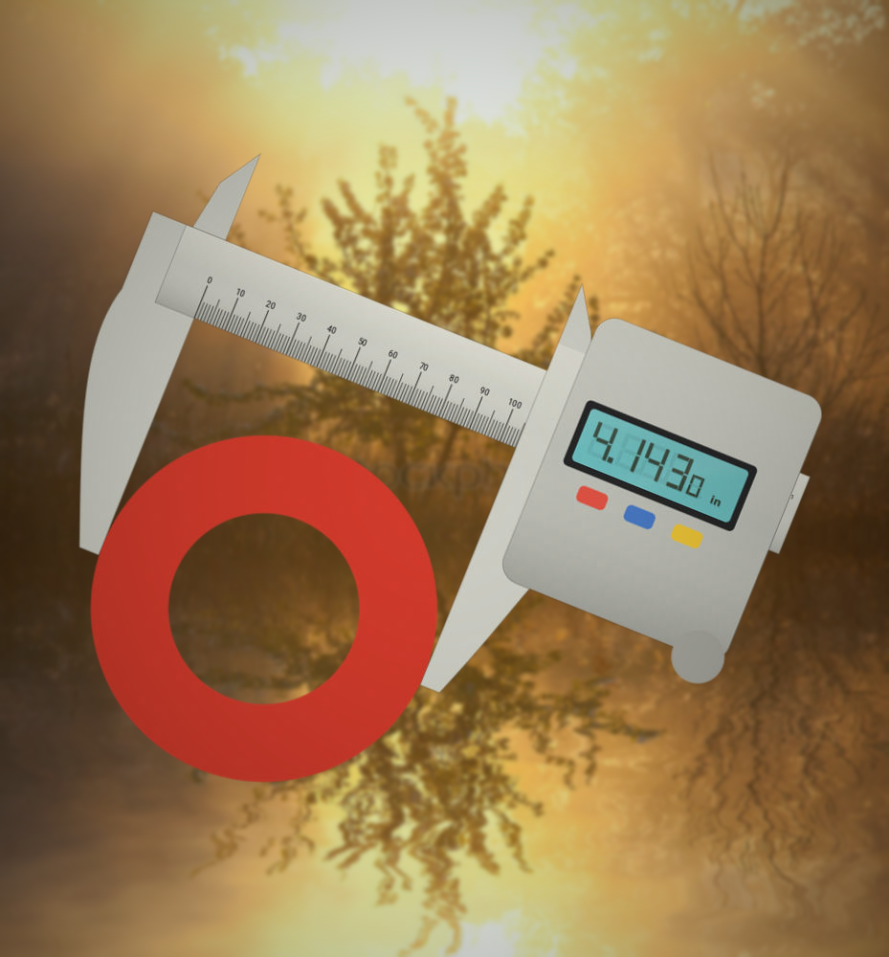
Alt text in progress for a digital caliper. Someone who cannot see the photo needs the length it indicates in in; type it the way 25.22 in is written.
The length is 4.1430 in
